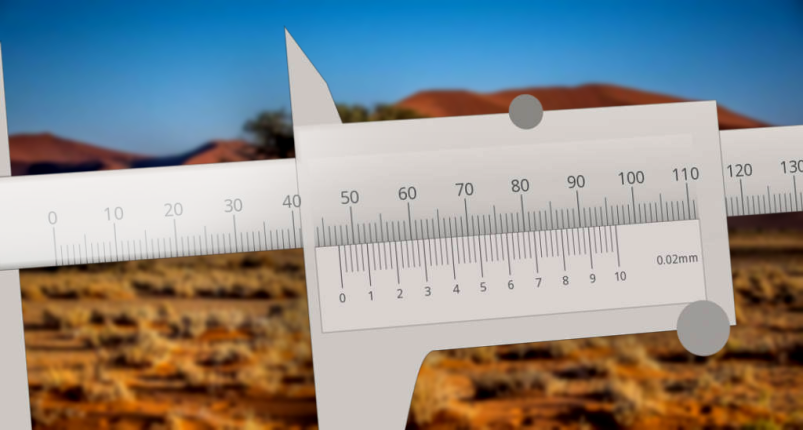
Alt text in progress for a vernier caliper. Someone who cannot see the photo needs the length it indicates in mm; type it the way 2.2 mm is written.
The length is 47.4 mm
